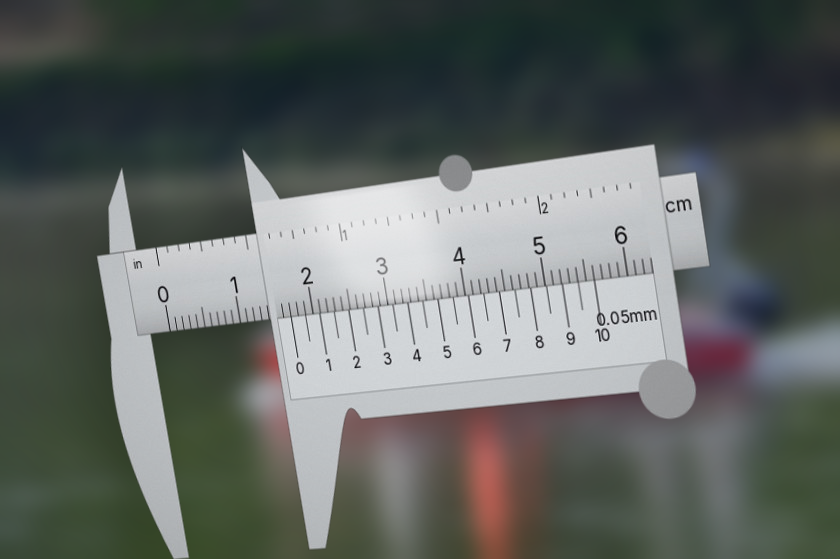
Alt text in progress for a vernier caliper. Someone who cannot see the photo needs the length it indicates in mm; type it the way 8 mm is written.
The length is 17.0 mm
